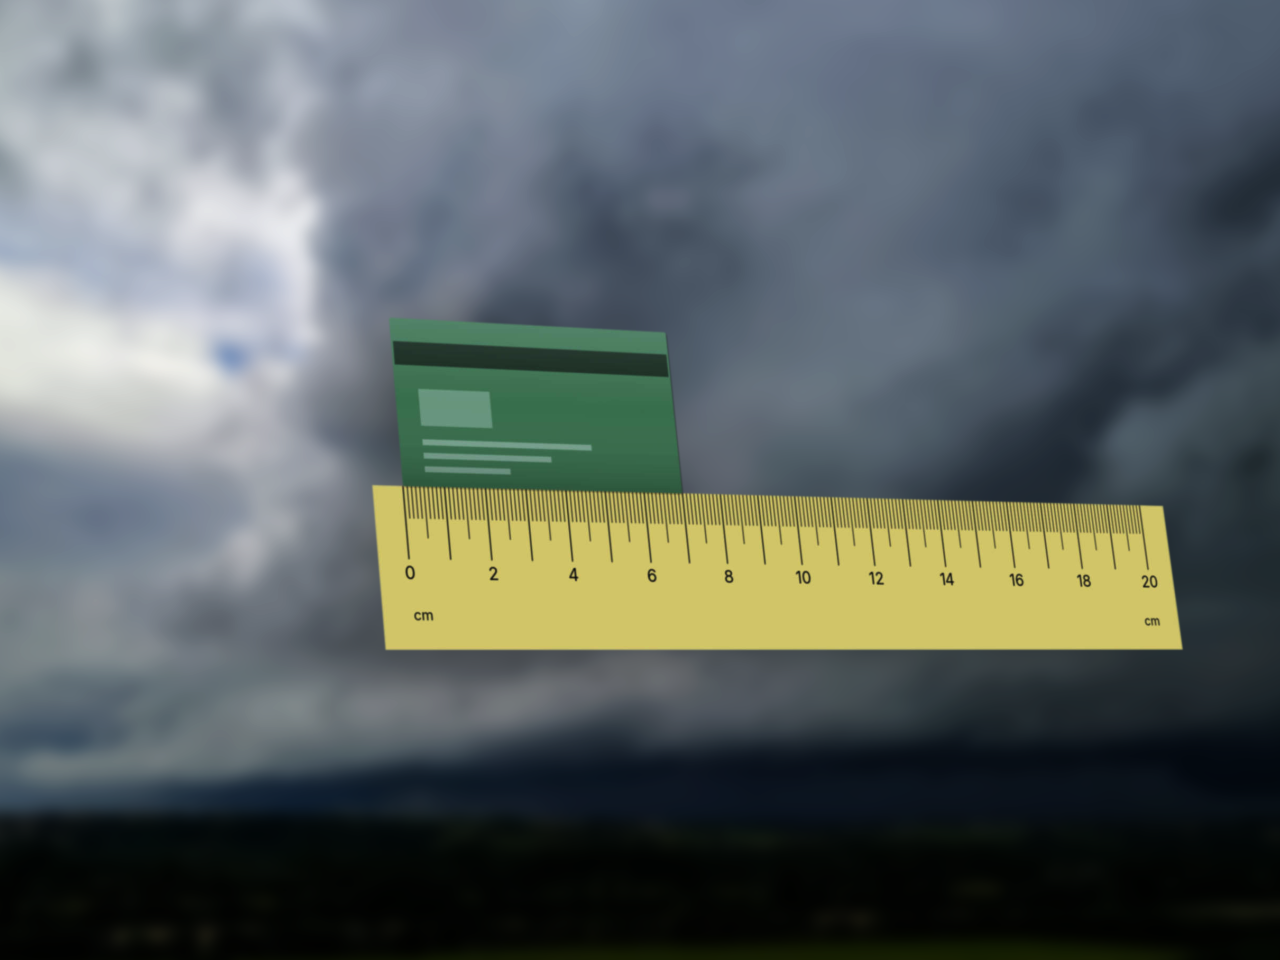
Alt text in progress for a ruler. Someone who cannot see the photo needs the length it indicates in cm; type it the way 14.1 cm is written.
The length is 7 cm
